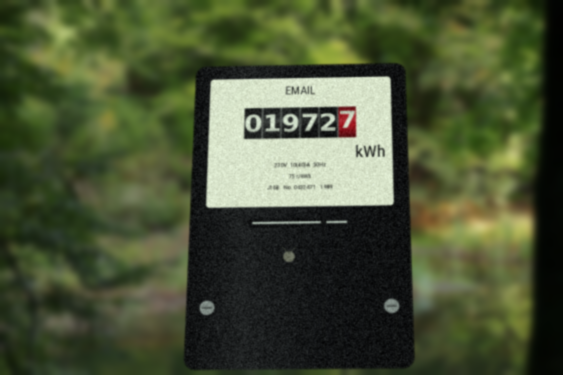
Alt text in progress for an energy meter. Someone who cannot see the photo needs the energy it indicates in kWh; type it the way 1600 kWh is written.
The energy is 1972.7 kWh
